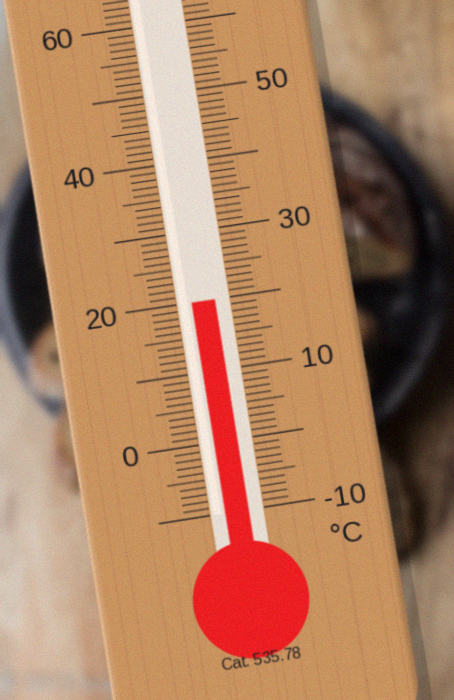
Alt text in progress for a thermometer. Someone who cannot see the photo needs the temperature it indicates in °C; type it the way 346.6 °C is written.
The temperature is 20 °C
